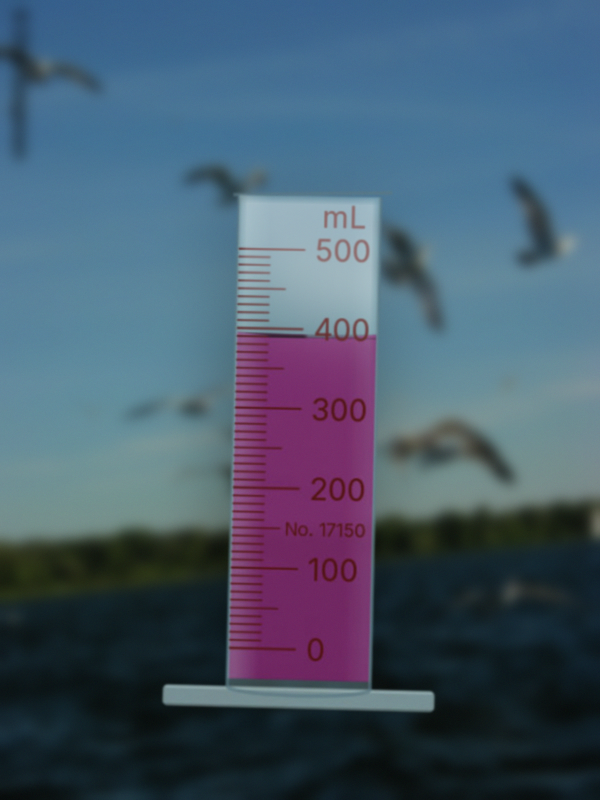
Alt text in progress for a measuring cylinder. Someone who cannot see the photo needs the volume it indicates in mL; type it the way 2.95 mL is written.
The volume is 390 mL
